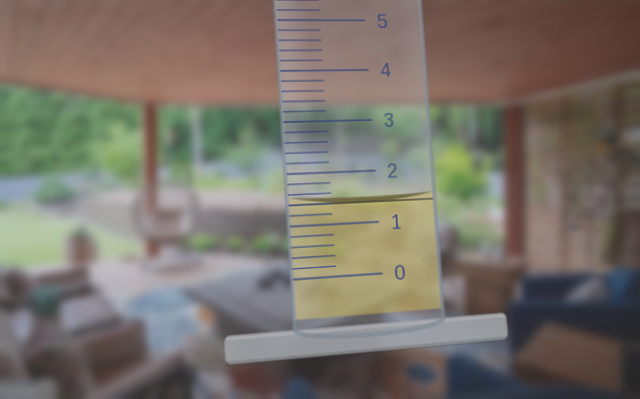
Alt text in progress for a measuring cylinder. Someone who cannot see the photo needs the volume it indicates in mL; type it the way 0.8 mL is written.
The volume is 1.4 mL
